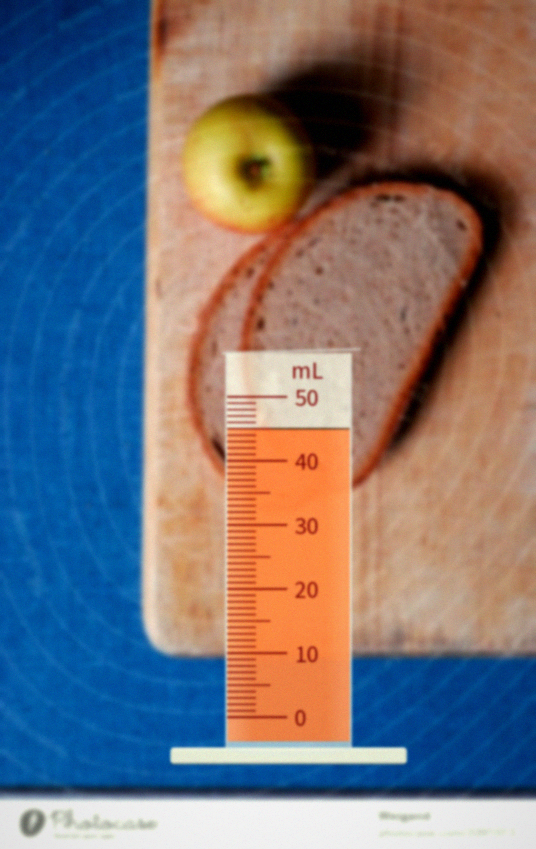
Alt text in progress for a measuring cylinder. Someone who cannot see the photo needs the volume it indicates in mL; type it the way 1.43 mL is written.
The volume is 45 mL
